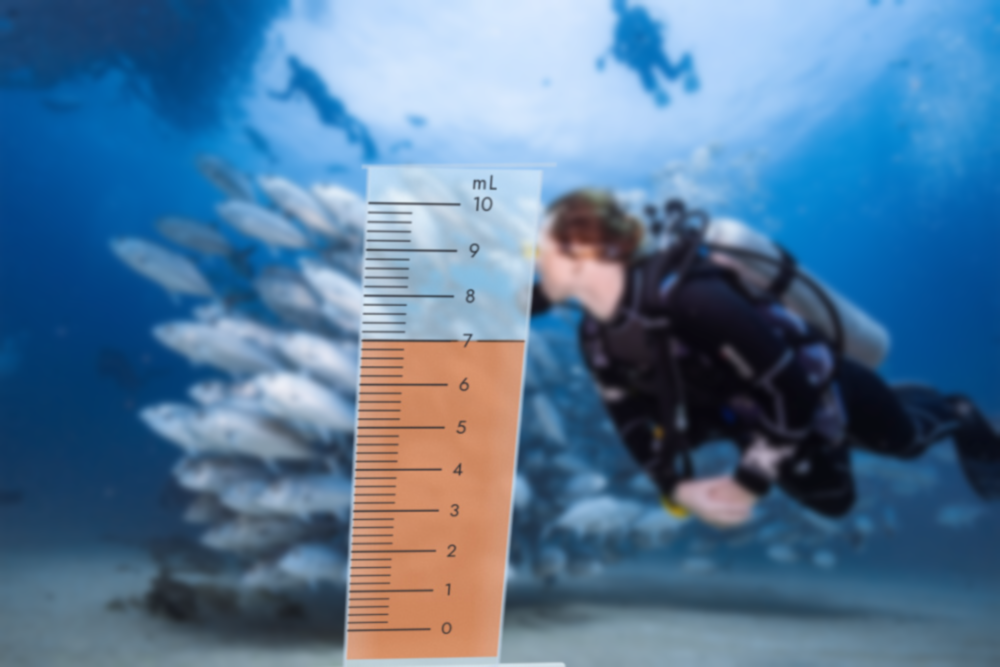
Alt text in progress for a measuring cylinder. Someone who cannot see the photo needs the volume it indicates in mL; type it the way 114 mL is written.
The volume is 7 mL
